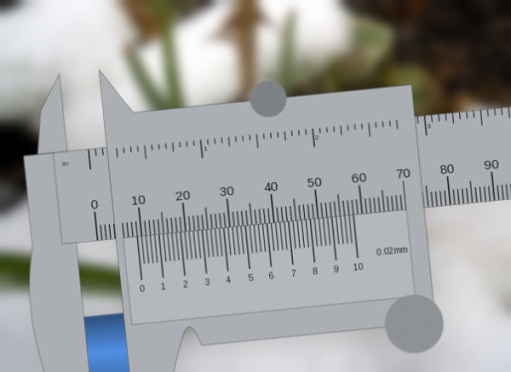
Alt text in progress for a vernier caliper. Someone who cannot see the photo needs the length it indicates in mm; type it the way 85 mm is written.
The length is 9.0 mm
